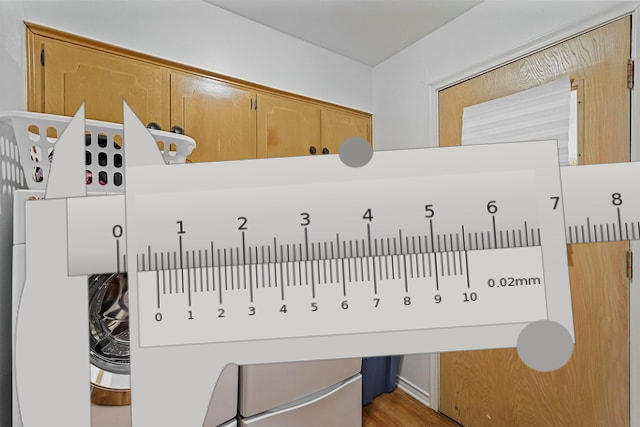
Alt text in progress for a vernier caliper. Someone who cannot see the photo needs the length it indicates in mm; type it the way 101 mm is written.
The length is 6.2 mm
